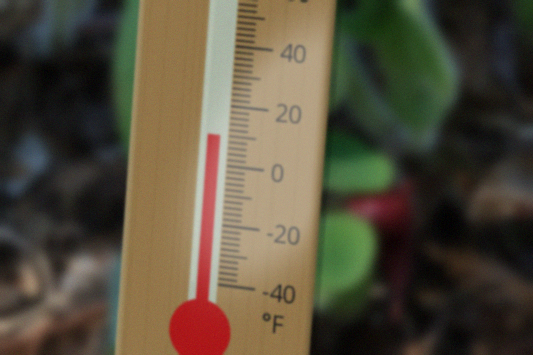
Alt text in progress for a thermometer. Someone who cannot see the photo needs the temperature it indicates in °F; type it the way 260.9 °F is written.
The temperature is 10 °F
